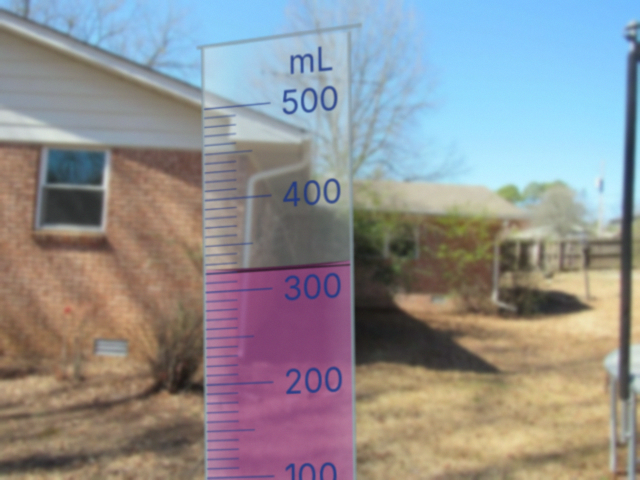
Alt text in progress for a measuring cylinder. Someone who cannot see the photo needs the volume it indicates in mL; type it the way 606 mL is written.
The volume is 320 mL
